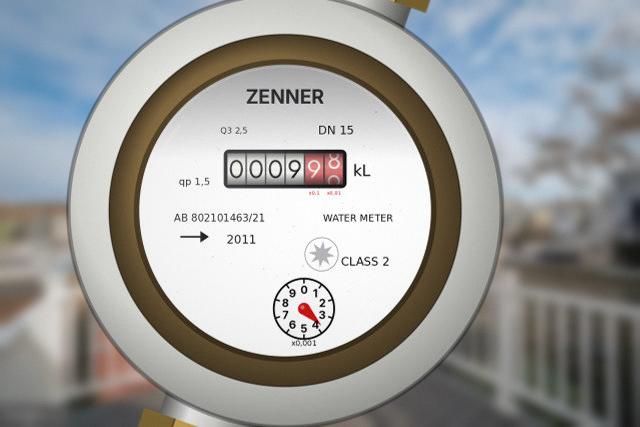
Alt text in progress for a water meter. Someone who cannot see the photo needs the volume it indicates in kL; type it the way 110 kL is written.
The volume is 9.983 kL
